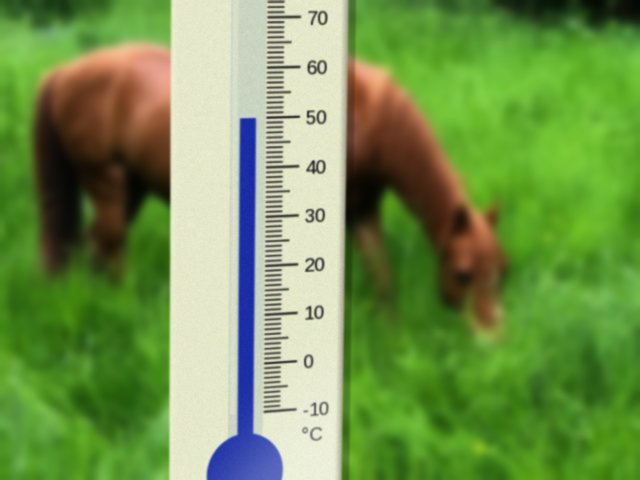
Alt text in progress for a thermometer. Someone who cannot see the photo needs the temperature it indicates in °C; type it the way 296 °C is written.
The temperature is 50 °C
